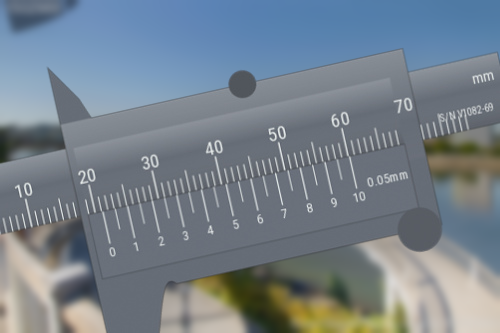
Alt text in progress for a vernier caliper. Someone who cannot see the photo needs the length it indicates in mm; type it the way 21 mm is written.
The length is 21.2 mm
